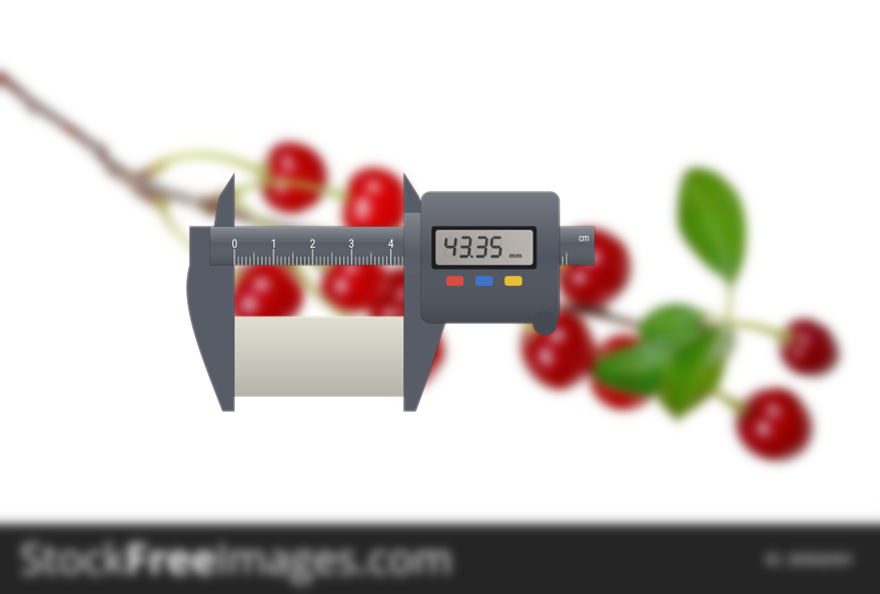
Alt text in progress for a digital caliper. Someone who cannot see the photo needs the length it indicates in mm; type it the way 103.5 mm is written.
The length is 43.35 mm
